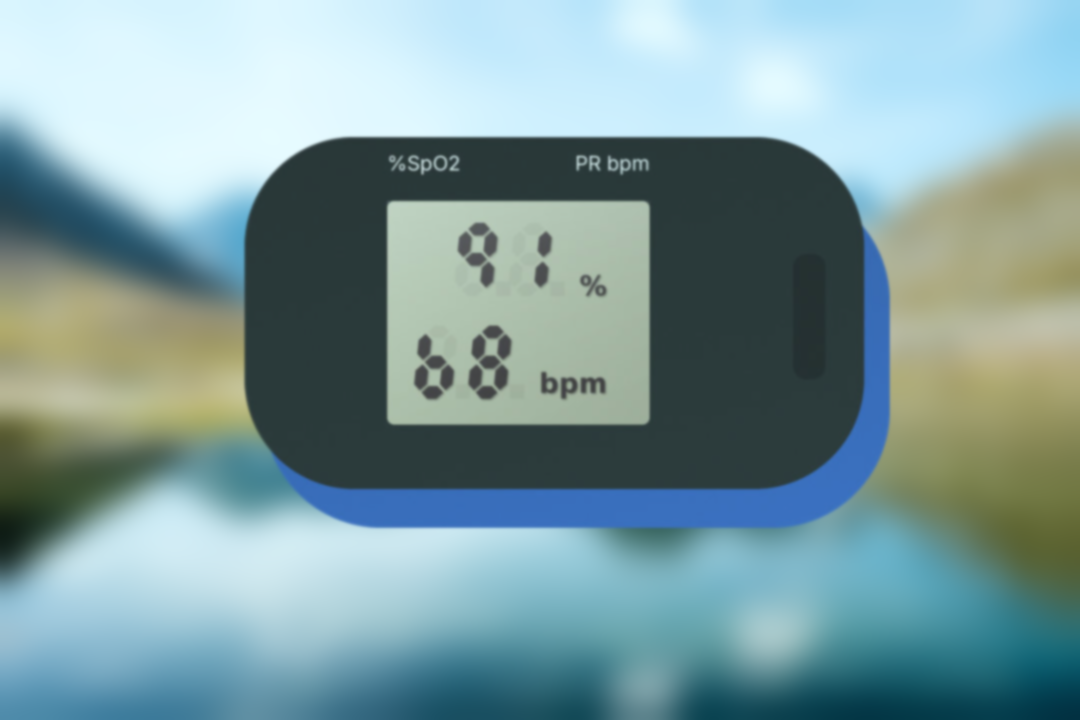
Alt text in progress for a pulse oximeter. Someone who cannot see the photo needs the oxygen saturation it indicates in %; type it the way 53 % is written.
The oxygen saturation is 91 %
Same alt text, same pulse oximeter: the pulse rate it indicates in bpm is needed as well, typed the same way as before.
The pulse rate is 68 bpm
